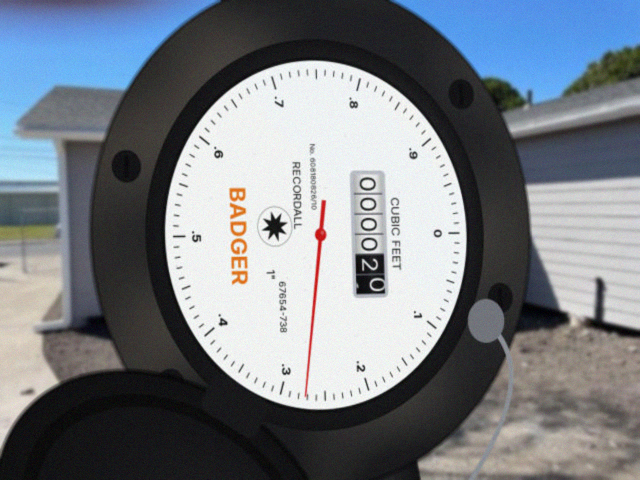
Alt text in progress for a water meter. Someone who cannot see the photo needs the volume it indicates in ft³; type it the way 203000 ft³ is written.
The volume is 20.27 ft³
